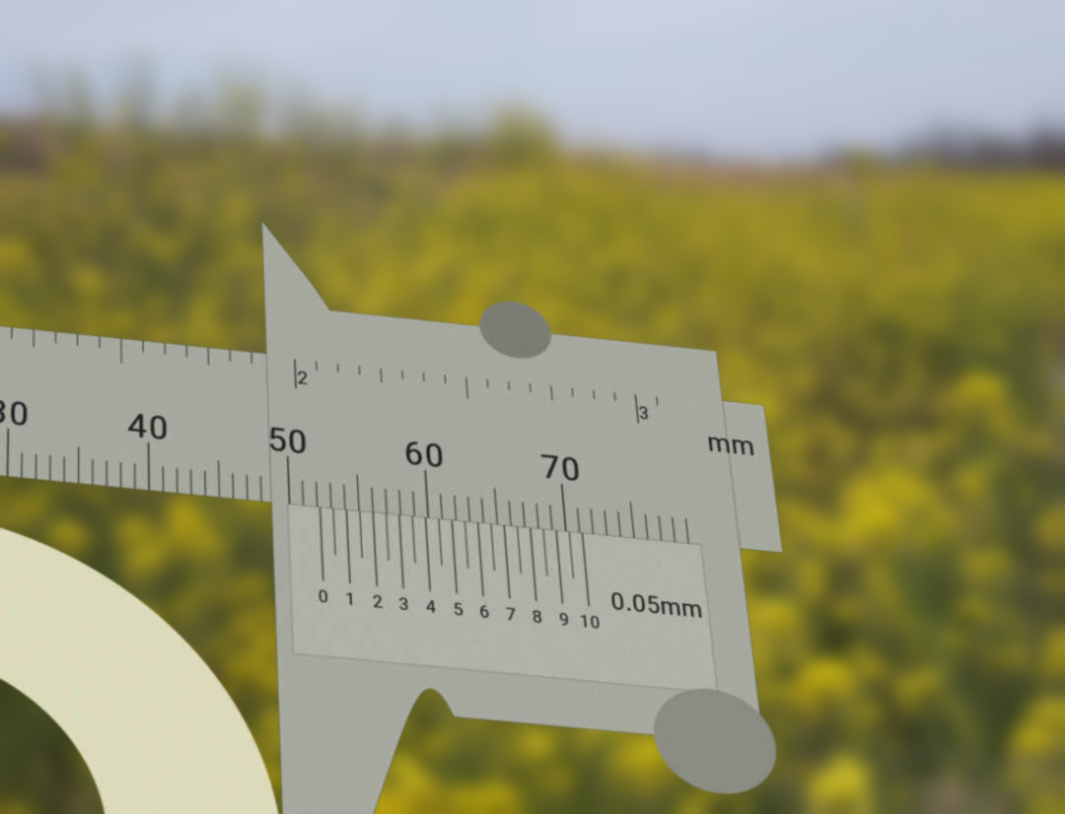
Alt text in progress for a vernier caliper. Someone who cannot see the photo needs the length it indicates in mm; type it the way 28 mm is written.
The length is 52.2 mm
